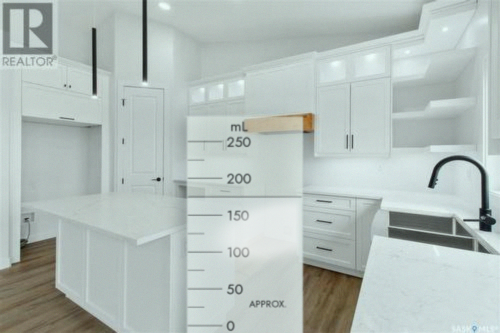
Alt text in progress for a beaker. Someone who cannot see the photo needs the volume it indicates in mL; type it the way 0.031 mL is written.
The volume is 175 mL
